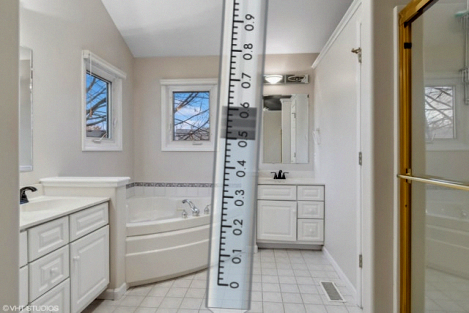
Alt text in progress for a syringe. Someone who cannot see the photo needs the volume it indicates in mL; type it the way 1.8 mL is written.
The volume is 0.5 mL
